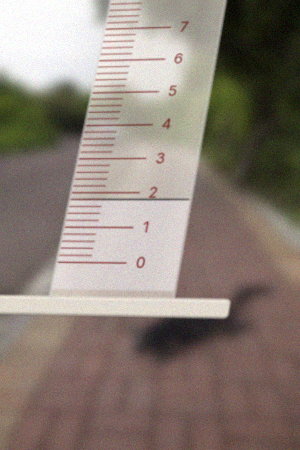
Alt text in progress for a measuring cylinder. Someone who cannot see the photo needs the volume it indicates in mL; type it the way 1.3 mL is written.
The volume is 1.8 mL
